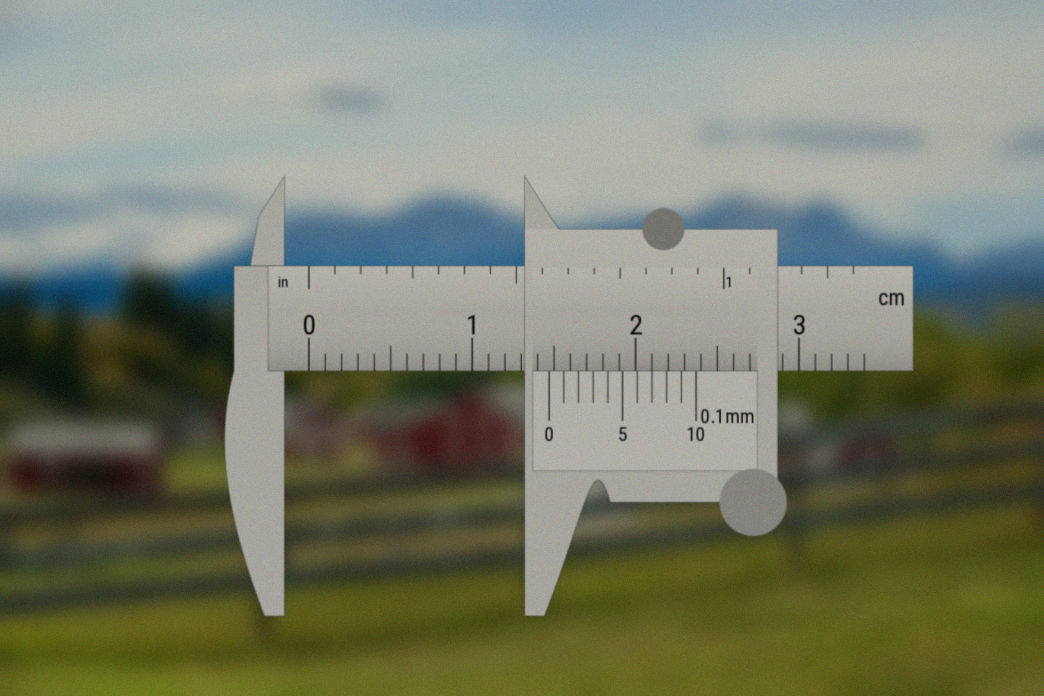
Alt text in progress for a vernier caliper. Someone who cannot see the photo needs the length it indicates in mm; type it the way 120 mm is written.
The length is 14.7 mm
